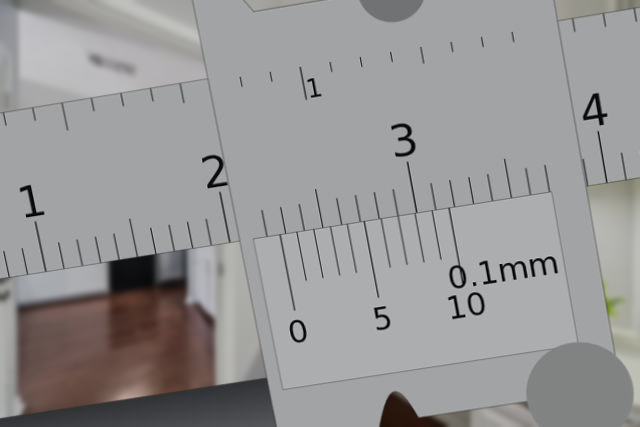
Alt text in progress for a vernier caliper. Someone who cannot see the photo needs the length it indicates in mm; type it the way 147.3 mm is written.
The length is 22.7 mm
